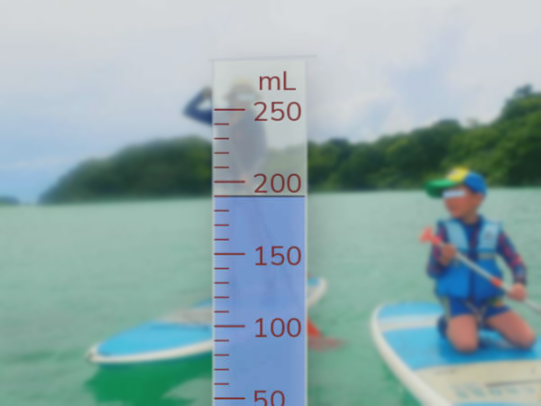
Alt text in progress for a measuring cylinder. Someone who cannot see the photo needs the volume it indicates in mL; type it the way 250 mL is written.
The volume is 190 mL
